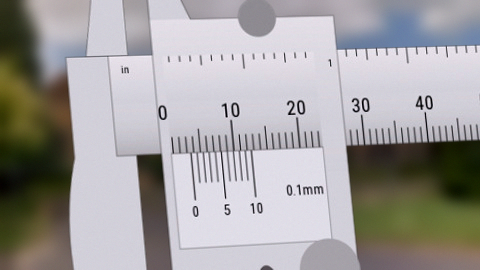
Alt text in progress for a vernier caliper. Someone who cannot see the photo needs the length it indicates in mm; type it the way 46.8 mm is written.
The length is 3.6 mm
